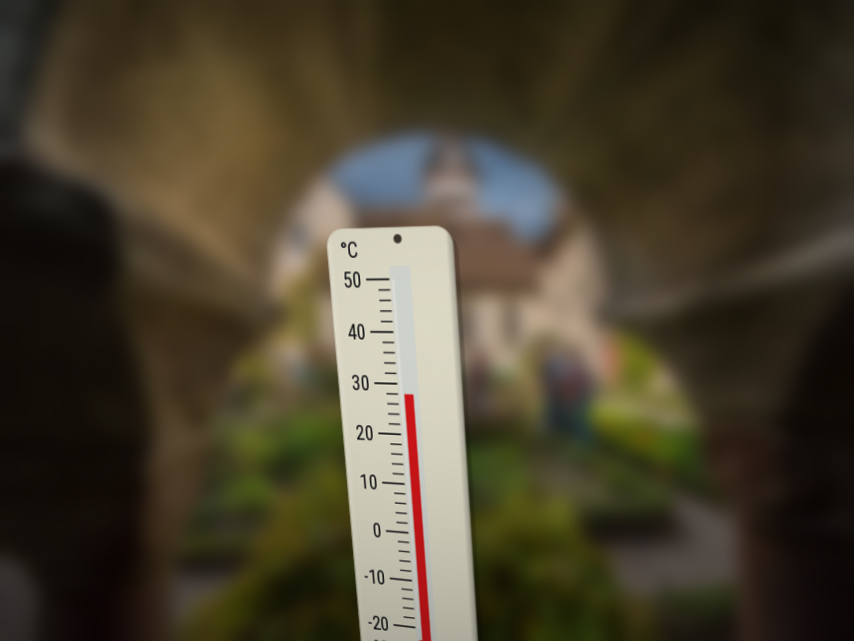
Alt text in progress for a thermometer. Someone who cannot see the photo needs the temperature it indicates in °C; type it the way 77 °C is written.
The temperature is 28 °C
